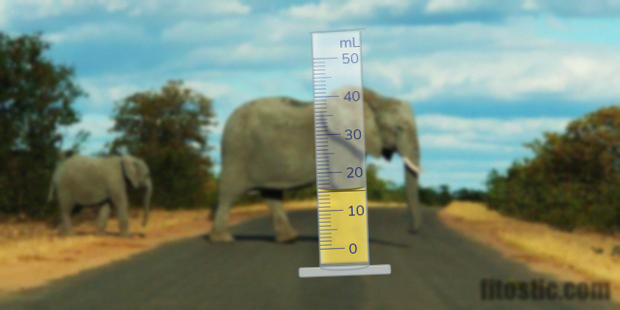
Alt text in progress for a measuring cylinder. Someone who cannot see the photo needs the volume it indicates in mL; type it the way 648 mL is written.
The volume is 15 mL
